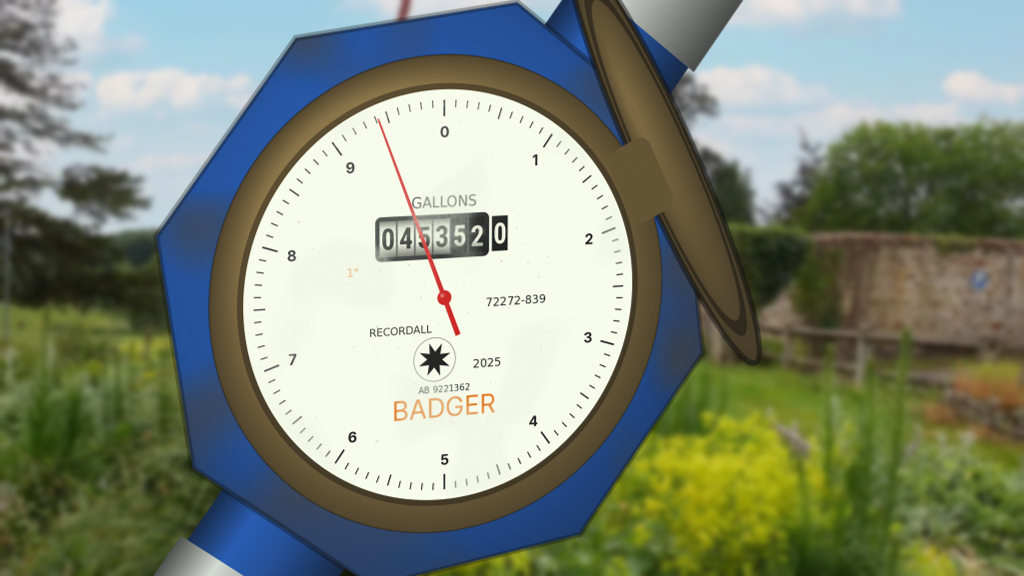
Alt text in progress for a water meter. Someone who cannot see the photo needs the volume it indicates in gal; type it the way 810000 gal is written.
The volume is 453519.4 gal
